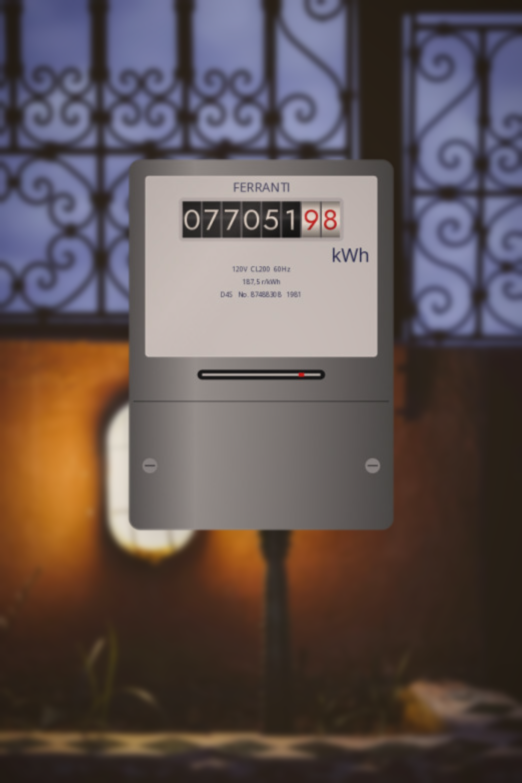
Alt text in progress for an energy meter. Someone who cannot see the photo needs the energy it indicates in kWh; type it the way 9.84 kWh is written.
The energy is 77051.98 kWh
